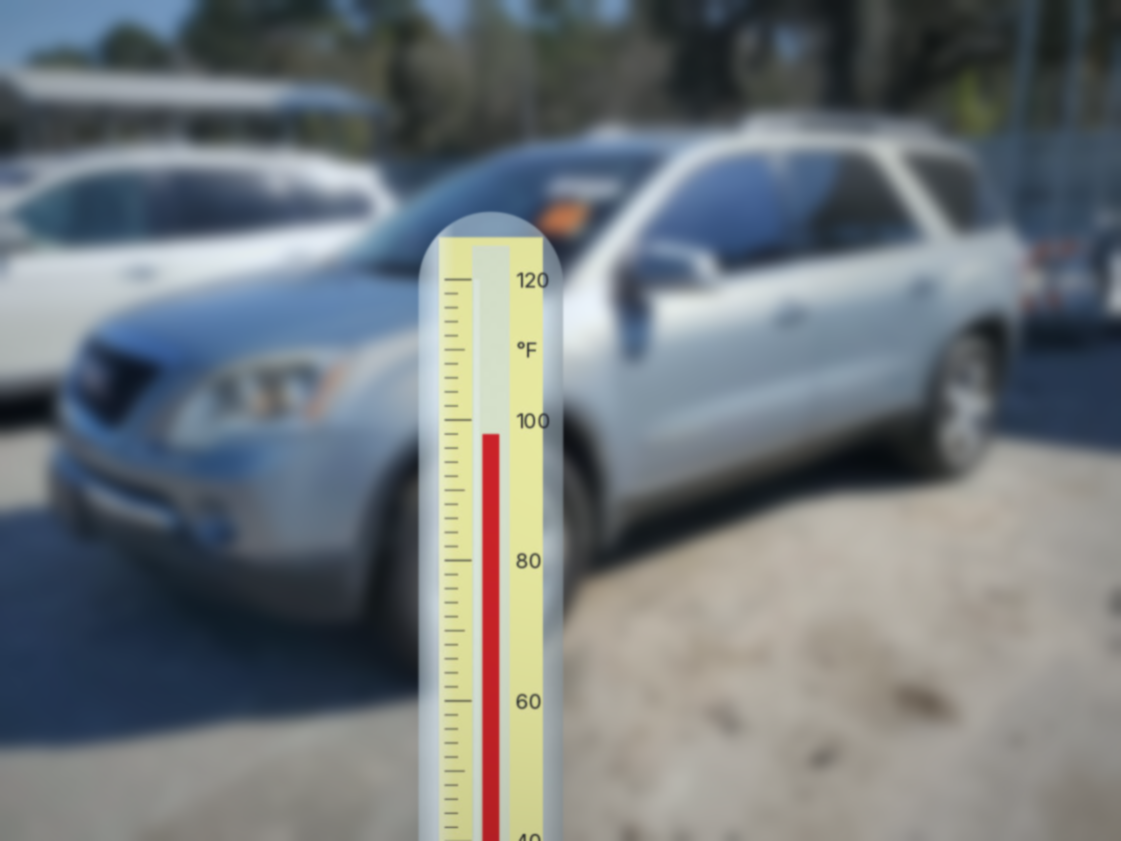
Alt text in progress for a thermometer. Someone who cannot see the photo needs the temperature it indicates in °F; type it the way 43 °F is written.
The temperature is 98 °F
